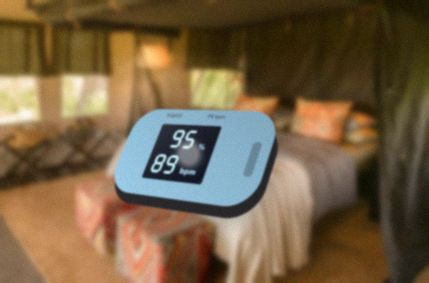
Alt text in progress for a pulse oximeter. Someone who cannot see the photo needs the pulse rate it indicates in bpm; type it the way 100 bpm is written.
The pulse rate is 89 bpm
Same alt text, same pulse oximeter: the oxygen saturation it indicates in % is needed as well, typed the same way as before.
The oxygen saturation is 95 %
